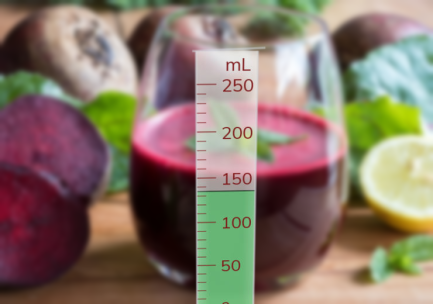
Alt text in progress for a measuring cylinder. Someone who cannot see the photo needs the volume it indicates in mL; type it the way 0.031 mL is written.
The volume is 135 mL
